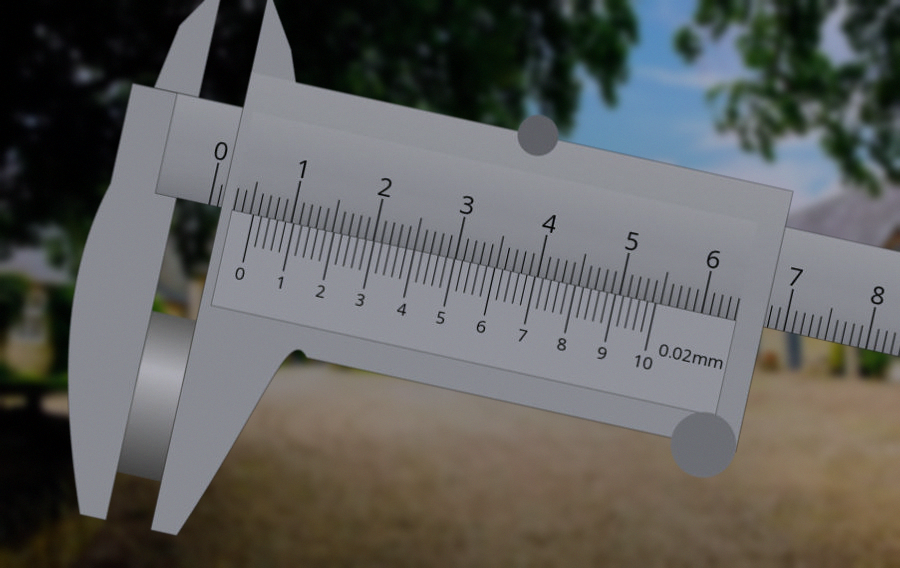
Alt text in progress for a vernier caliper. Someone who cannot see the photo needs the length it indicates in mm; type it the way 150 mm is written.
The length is 5.4 mm
